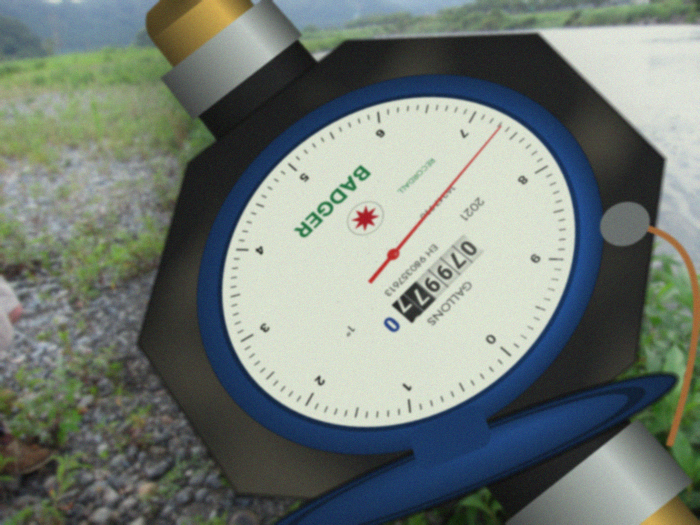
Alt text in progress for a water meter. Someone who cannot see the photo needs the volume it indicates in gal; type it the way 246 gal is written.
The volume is 799767.3 gal
